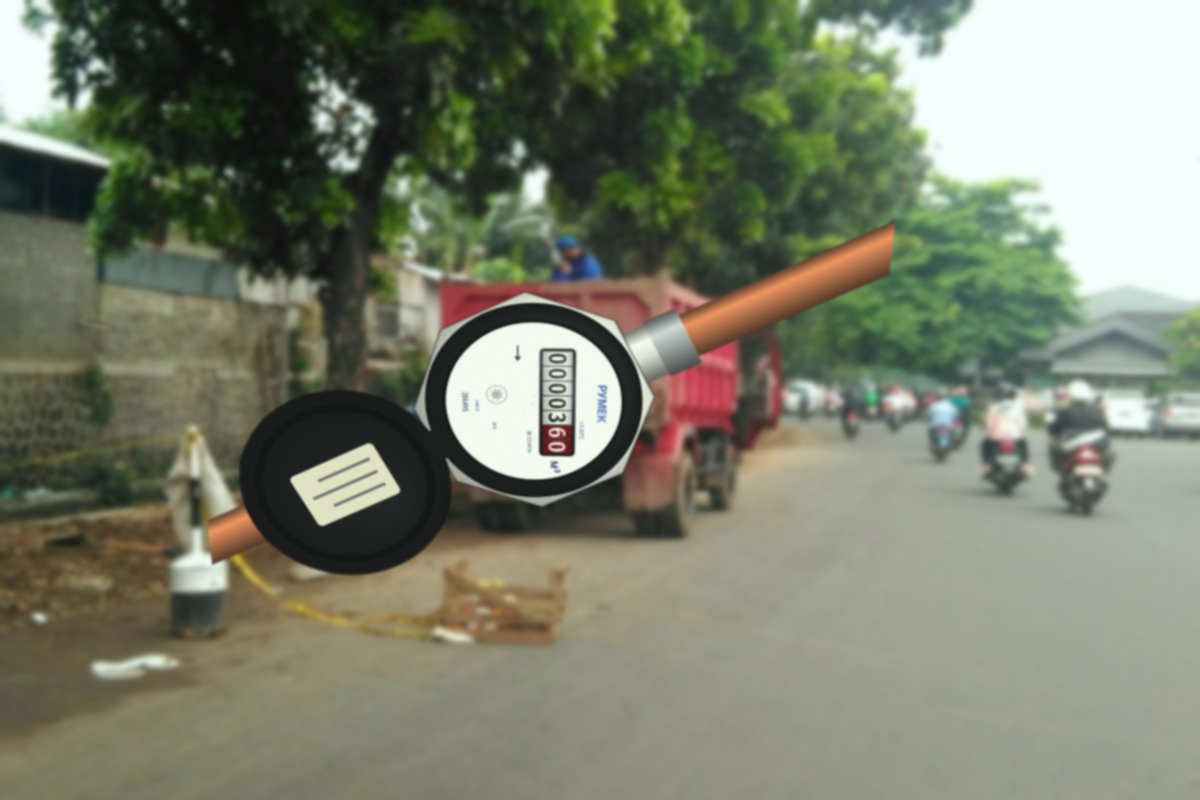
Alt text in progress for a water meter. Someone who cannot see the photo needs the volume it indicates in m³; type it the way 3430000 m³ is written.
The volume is 3.60 m³
